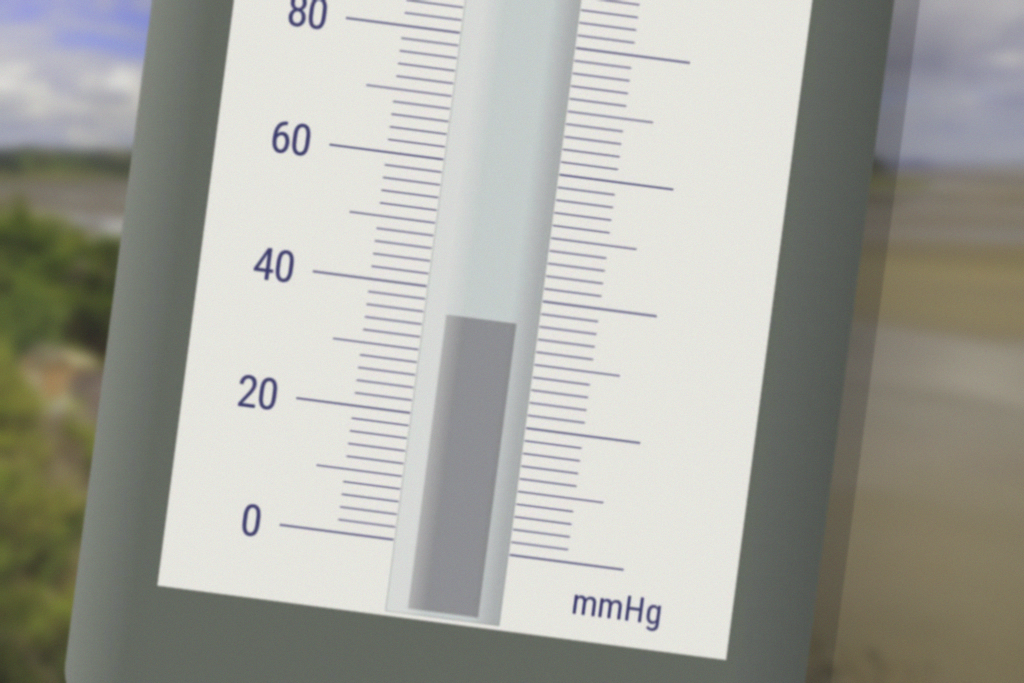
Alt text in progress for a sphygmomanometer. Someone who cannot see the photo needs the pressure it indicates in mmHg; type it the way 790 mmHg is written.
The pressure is 36 mmHg
